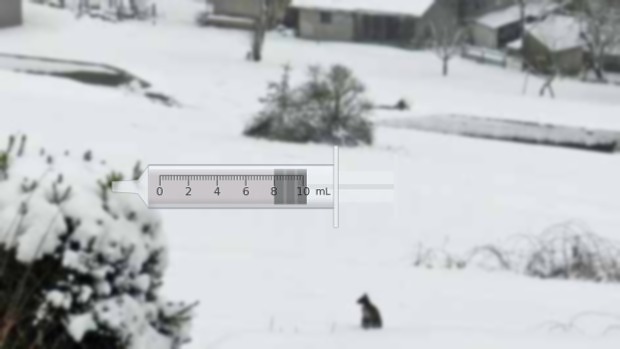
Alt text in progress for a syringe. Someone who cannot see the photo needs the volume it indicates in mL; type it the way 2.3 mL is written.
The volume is 8 mL
